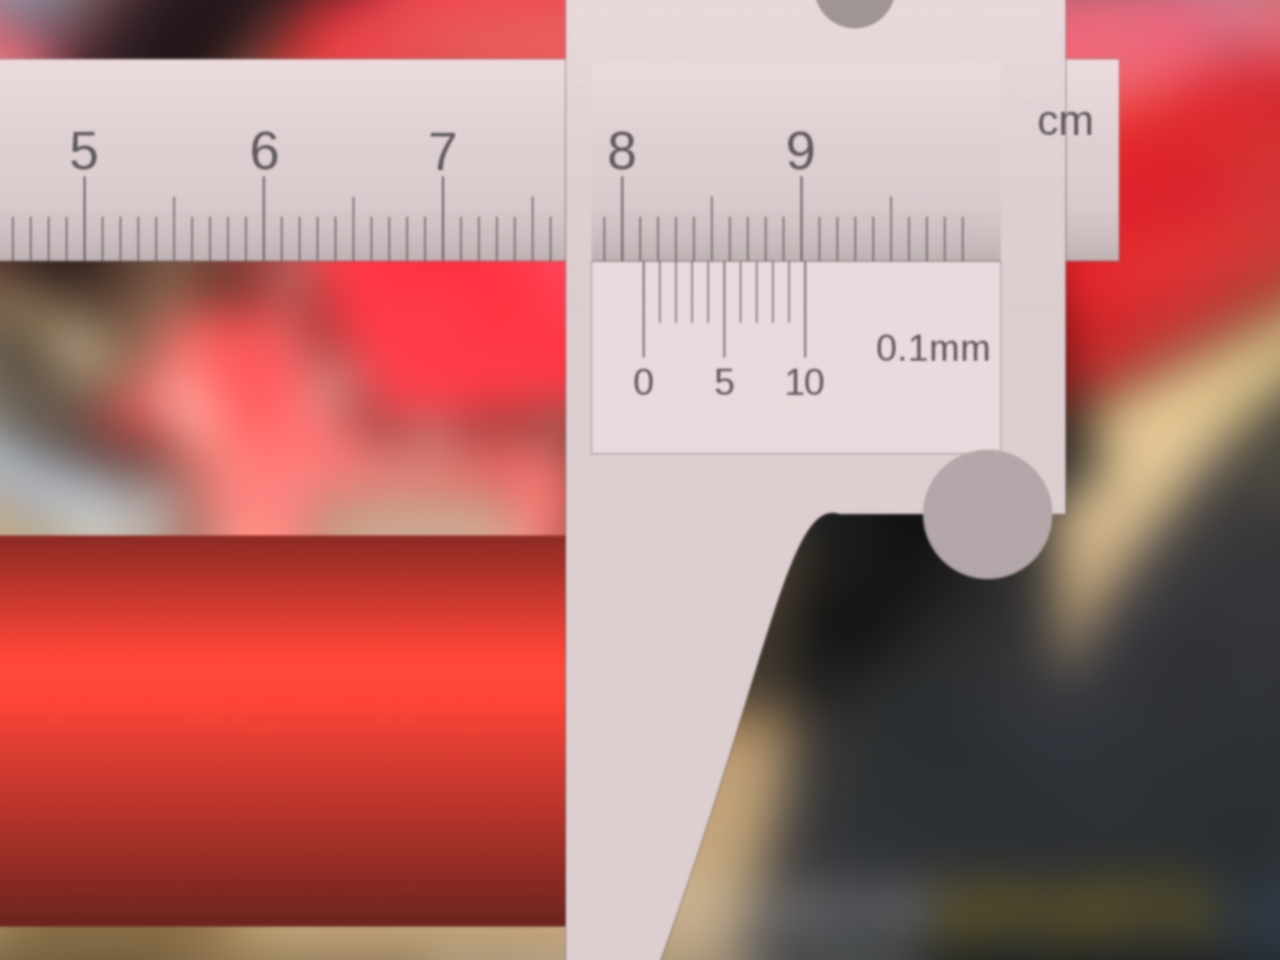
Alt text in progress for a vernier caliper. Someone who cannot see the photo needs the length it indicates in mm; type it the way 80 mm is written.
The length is 81.2 mm
